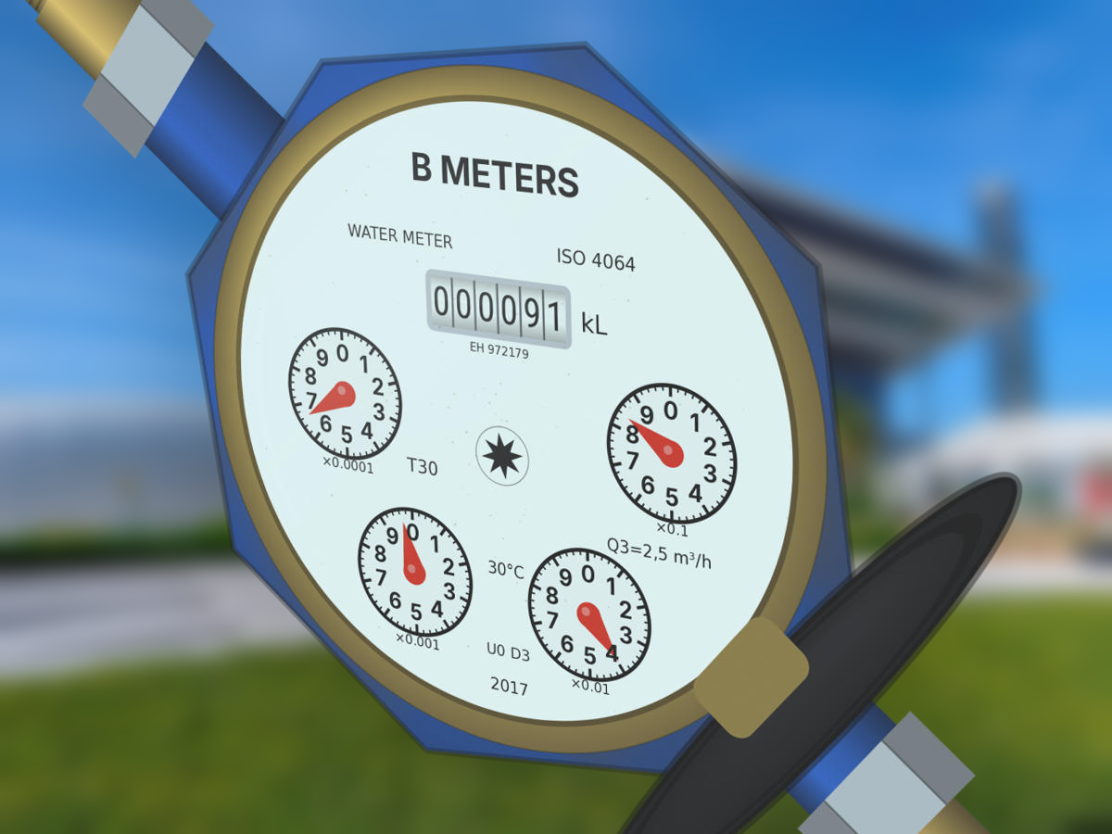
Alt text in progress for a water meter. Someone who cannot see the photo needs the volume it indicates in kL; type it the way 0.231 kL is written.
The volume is 91.8396 kL
